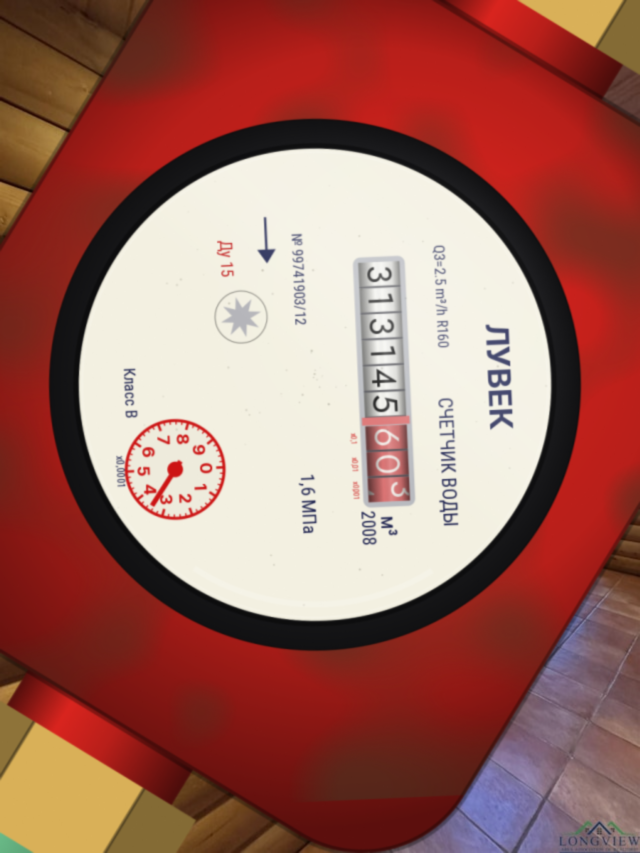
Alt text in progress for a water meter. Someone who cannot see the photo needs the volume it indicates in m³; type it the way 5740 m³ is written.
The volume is 313145.6033 m³
